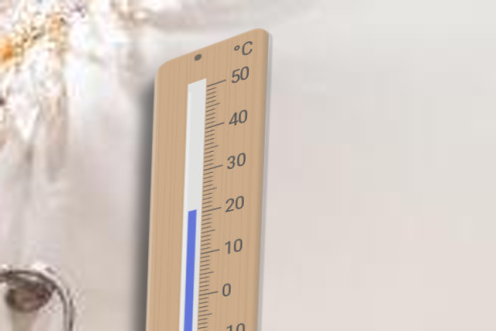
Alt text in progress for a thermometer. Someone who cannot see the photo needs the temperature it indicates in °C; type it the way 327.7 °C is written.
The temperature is 21 °C
